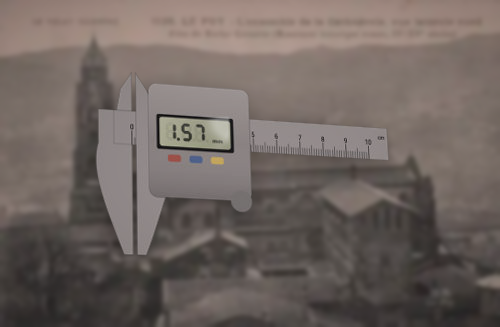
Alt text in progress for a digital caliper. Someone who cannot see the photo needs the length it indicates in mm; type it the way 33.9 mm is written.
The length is 1.57 mm
